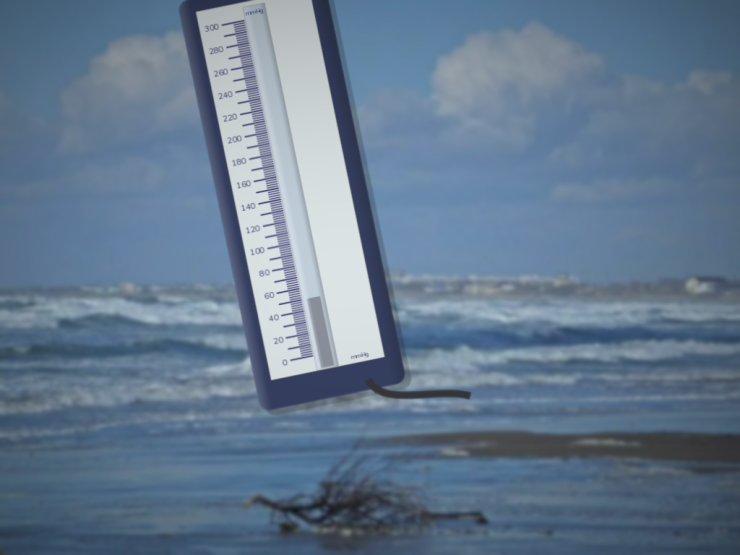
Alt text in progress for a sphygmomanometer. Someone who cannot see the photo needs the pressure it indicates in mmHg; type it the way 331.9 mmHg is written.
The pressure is 50 mmHg
